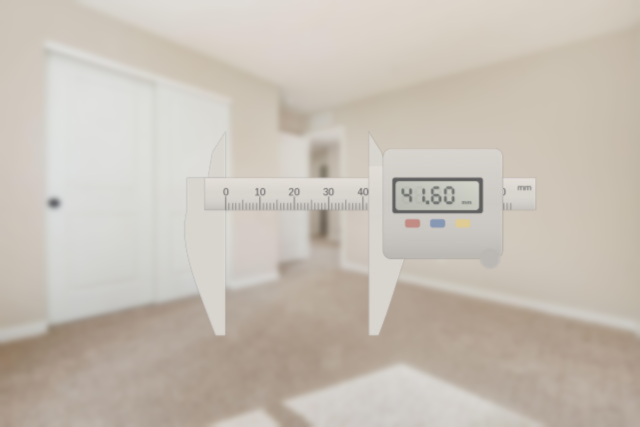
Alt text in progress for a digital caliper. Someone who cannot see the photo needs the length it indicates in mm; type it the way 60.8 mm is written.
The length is 41.60 mm
